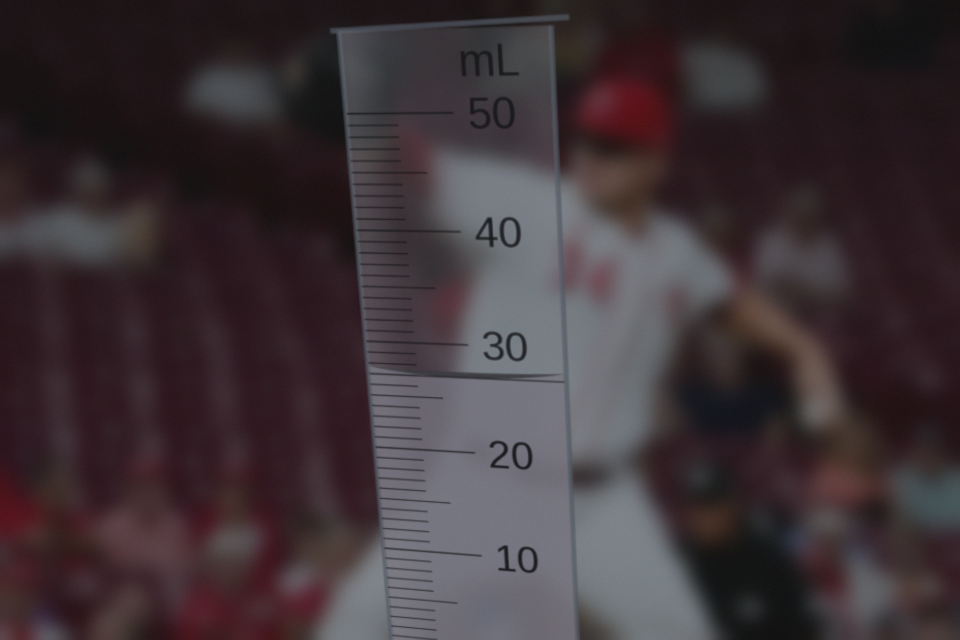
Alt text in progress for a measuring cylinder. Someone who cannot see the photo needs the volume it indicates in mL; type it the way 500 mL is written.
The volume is 27 mL
